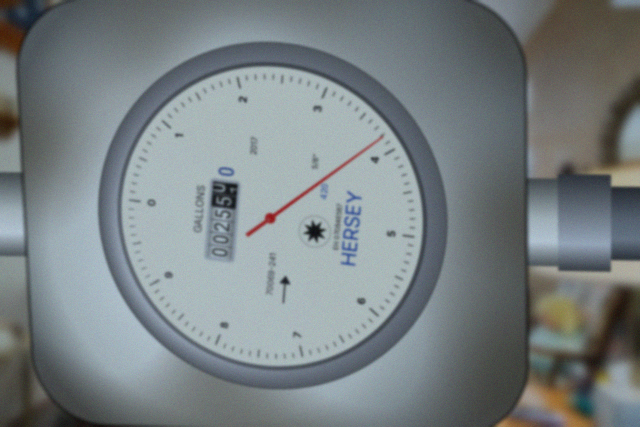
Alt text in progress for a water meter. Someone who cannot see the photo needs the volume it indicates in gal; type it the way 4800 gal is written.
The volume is 25503.8 gal
